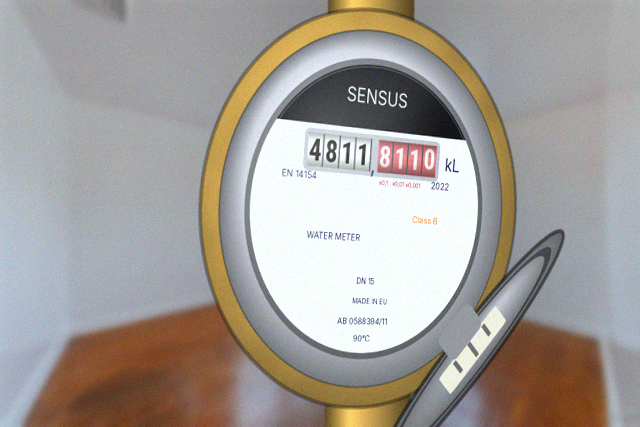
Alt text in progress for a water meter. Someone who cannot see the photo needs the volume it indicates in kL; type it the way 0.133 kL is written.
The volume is 4811.8110 kL
